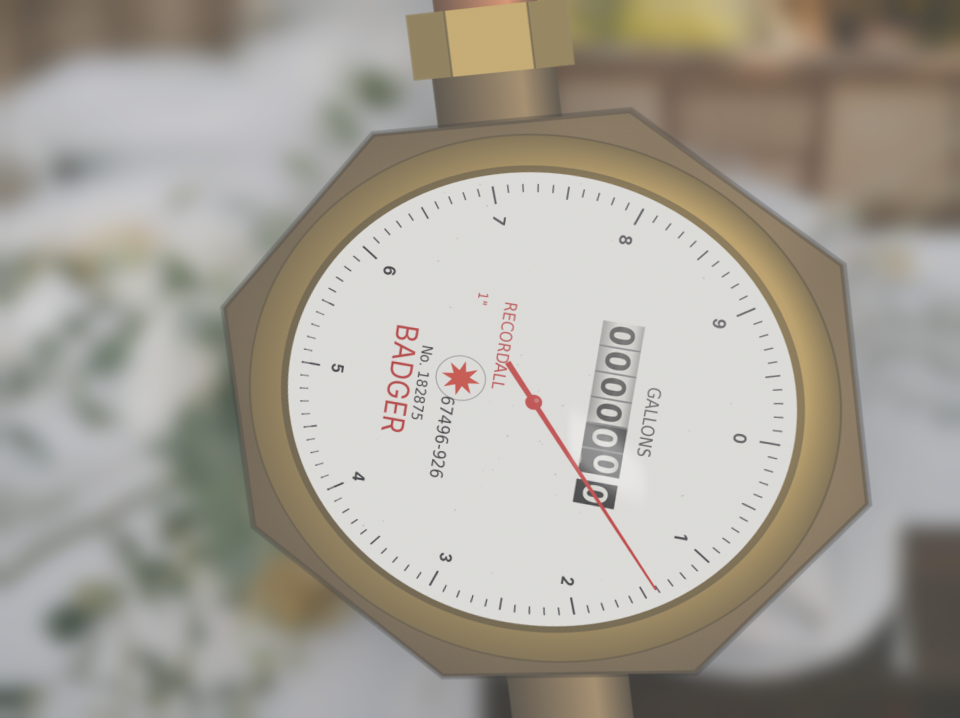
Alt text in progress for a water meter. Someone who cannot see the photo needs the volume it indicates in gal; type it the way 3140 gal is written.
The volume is 1.4 gal
